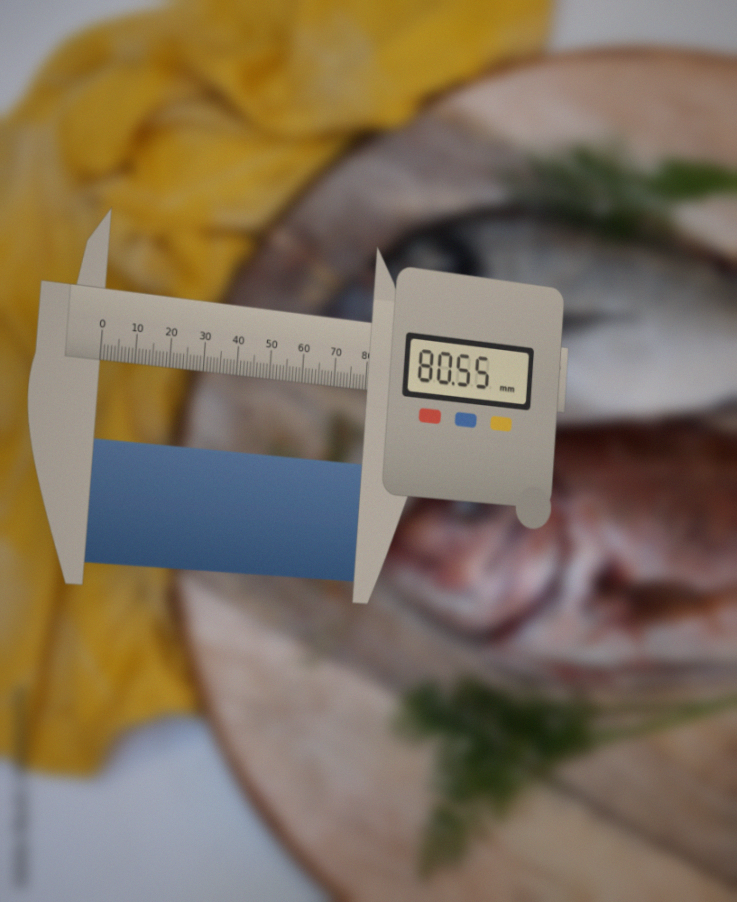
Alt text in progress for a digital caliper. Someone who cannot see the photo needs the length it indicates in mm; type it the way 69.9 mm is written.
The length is 80.55 mm
